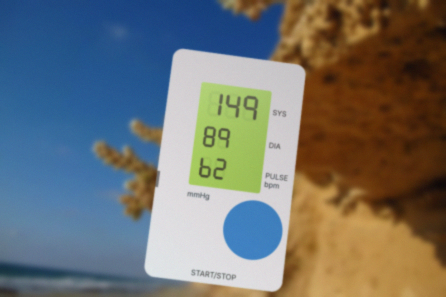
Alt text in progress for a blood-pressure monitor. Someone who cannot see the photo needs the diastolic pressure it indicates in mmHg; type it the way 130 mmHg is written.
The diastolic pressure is 89 mmHg
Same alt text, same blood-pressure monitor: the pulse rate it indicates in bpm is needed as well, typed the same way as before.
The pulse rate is 62 bpm
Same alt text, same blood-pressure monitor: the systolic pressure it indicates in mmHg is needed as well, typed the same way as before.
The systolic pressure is 149 mmHg
